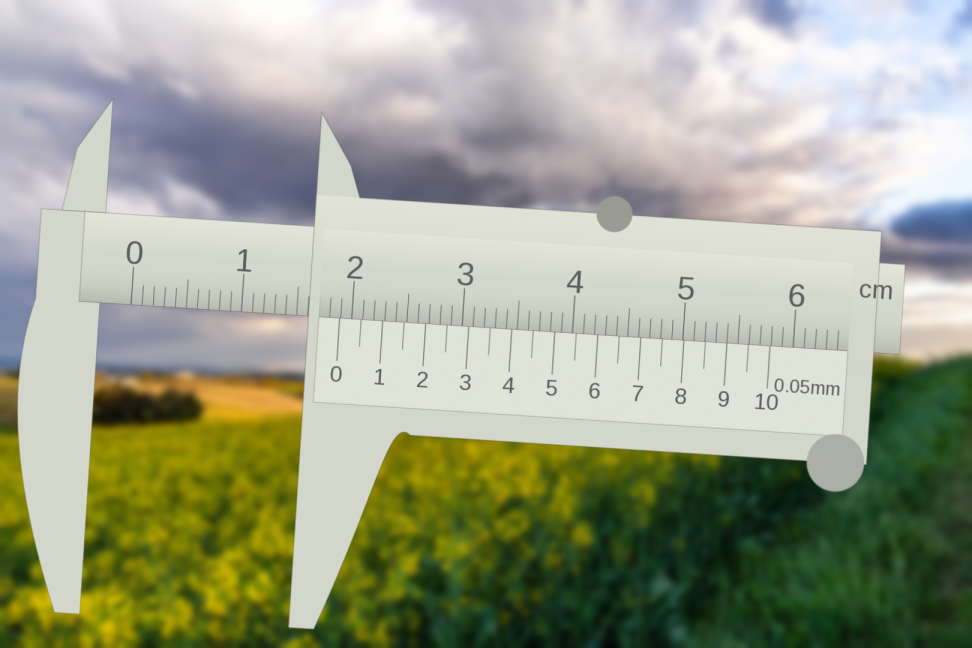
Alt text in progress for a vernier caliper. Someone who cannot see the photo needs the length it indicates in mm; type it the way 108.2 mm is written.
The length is 18.9 mm
